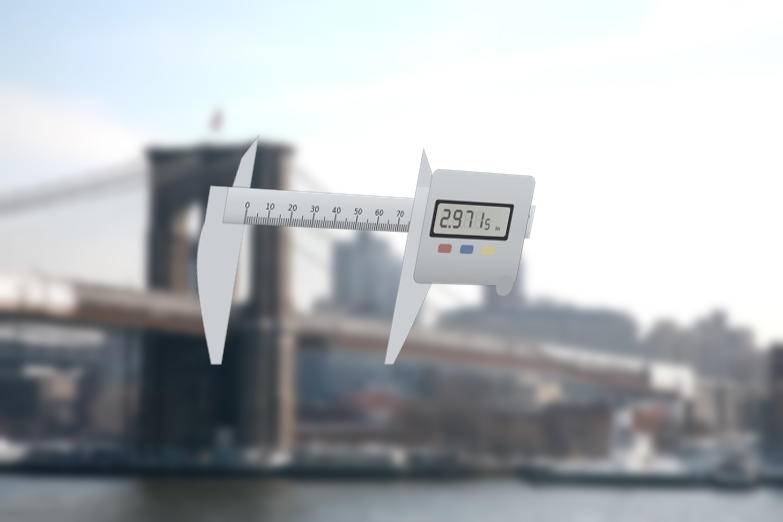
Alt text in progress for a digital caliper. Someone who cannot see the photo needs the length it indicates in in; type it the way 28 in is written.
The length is 2.9715 in
